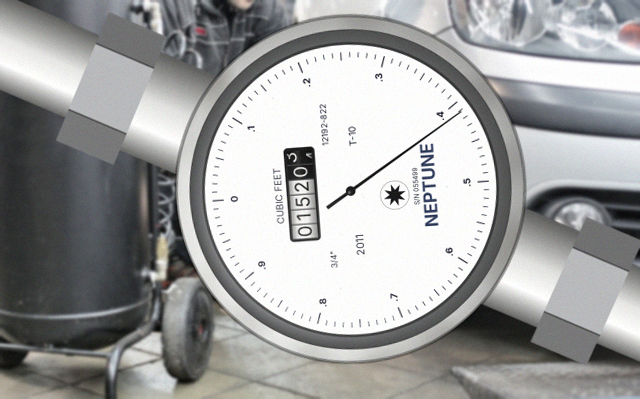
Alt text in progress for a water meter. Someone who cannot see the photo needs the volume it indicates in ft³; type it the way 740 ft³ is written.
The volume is 15203.41 ft³
